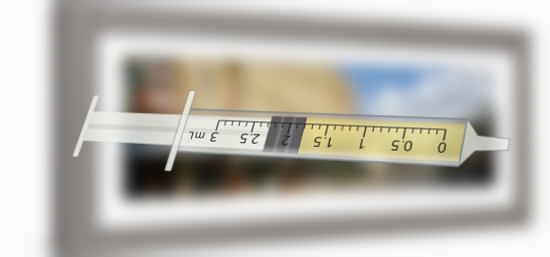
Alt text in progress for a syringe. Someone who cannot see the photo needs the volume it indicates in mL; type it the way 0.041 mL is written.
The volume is 1.8 mL
